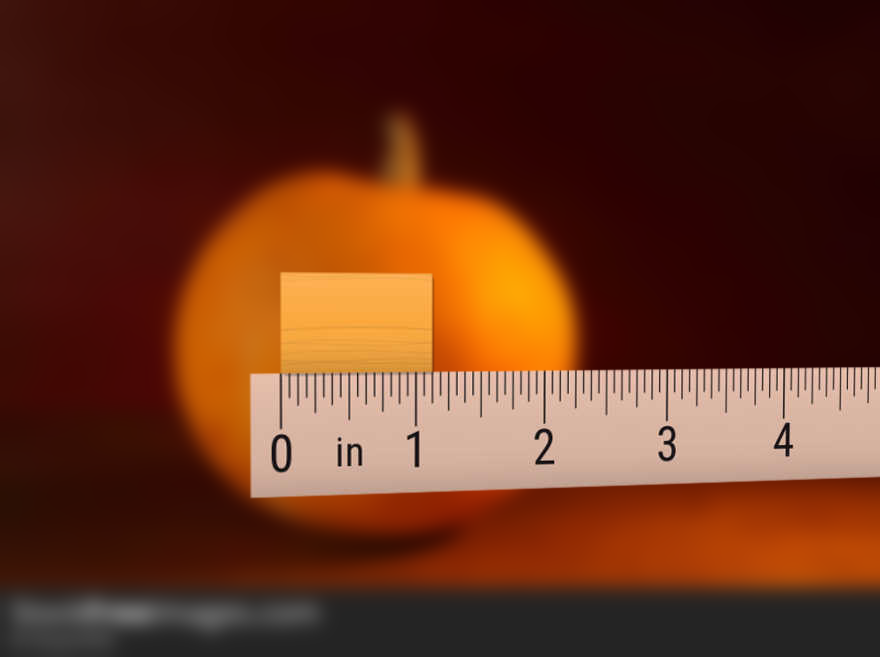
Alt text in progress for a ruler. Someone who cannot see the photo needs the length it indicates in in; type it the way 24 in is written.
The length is 1.125 in
